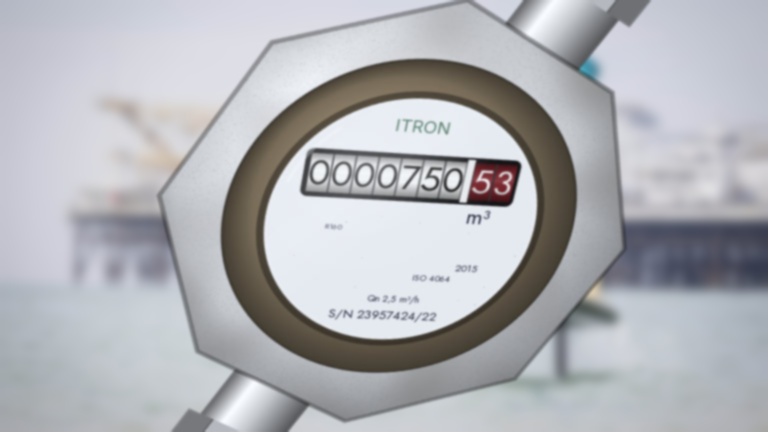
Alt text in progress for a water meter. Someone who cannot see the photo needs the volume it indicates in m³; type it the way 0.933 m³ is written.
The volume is 750.53 m³
